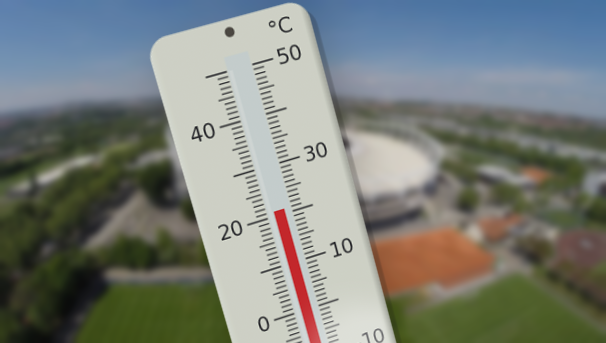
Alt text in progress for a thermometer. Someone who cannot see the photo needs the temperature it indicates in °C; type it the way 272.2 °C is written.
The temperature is 21 °C
